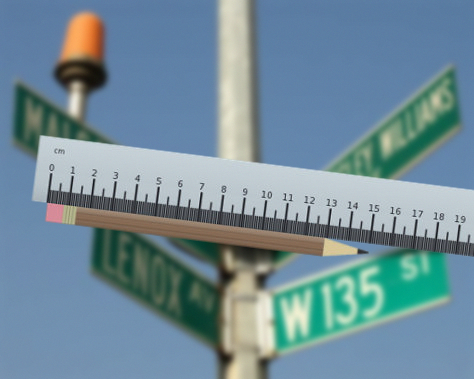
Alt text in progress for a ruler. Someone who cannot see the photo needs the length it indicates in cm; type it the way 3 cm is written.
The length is 15 cm
